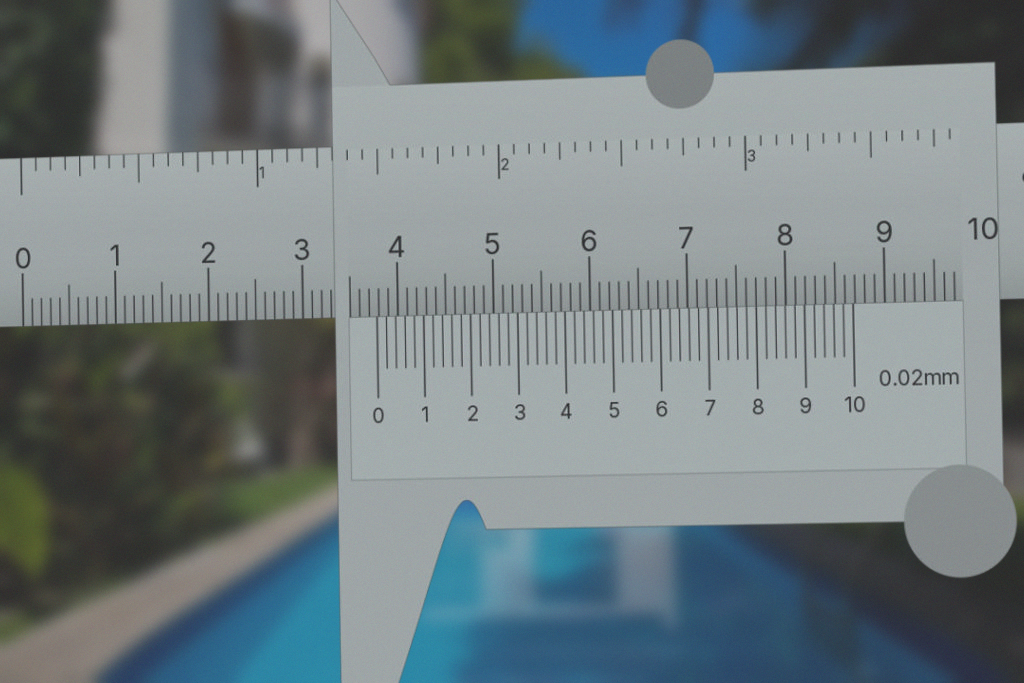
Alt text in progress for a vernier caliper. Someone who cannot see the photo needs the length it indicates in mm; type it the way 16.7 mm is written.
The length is 37.8 mm
